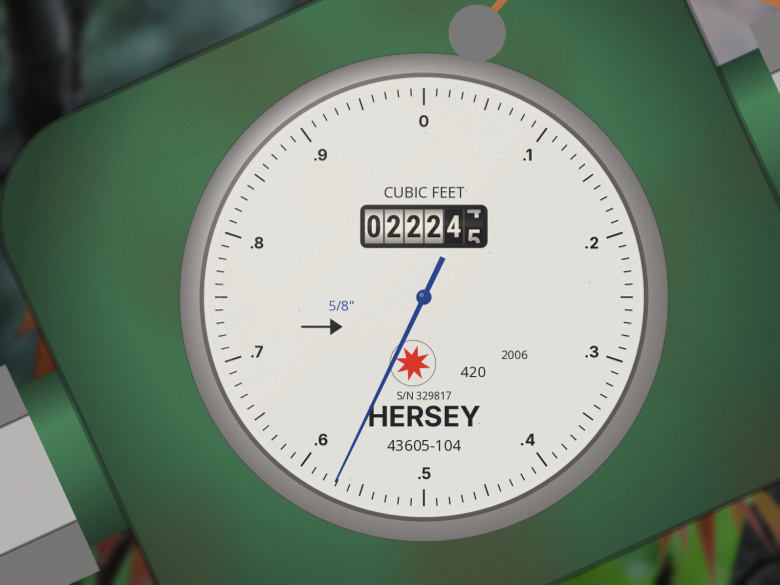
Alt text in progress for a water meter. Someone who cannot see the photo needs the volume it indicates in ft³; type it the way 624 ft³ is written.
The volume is 22244.57 ft³
